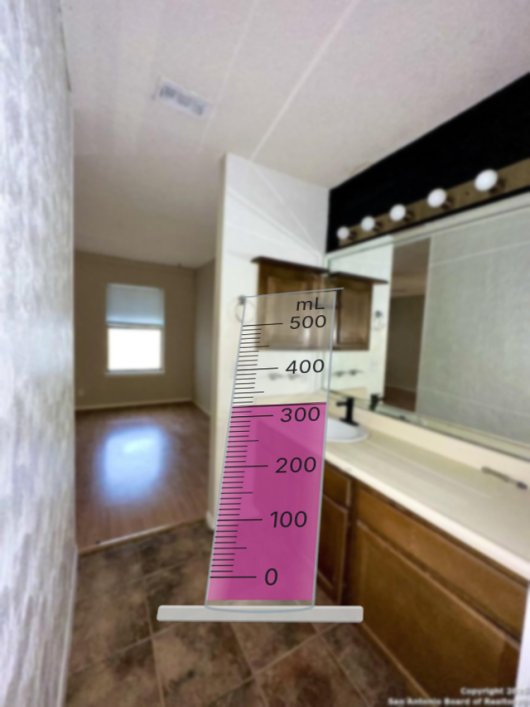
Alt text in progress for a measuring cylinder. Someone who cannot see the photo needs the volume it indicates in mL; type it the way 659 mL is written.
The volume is 320 mL
